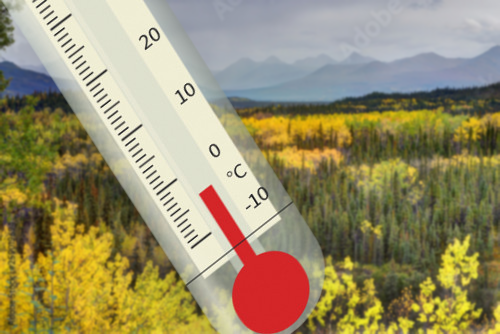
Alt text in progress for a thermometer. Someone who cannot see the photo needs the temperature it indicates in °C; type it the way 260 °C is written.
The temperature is -4 °C
